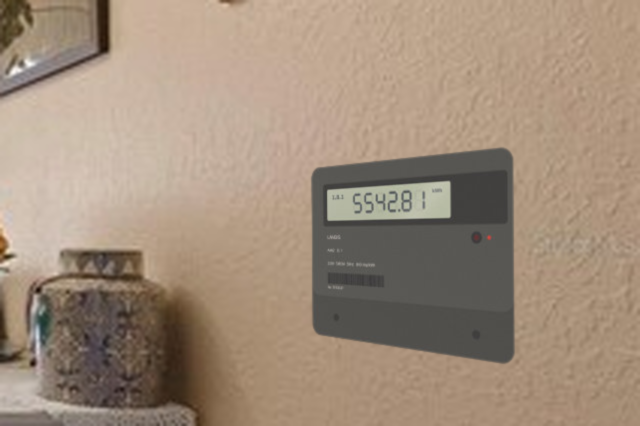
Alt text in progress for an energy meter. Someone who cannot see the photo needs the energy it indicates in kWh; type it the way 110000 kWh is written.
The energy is 5542.81 kWh
